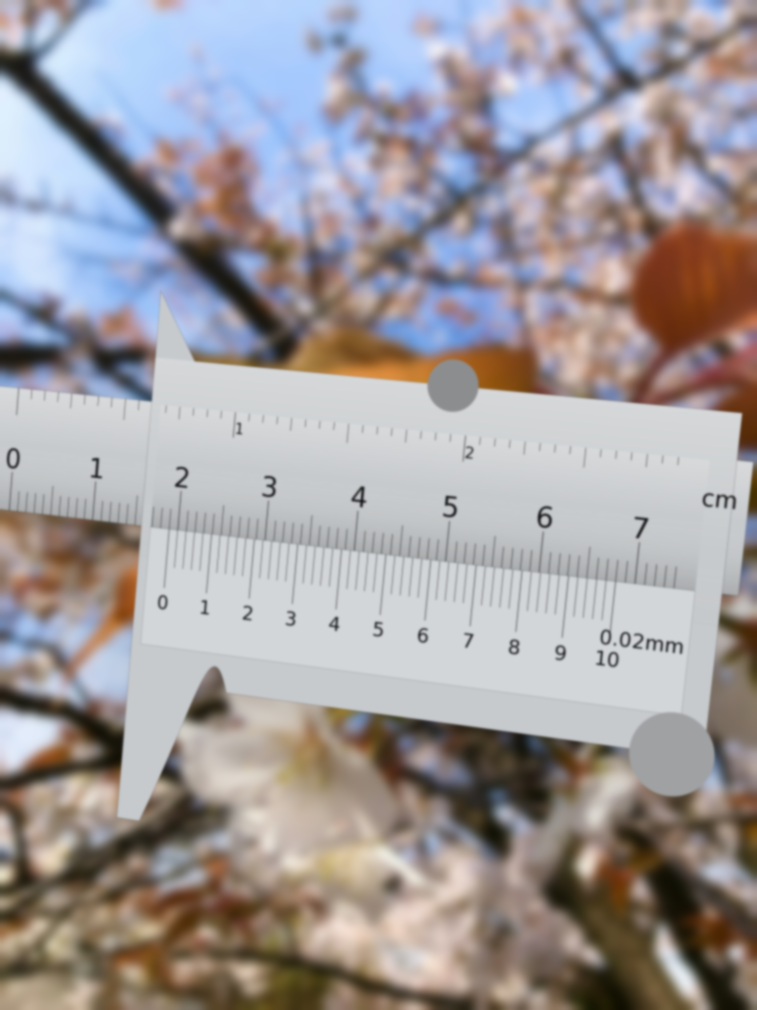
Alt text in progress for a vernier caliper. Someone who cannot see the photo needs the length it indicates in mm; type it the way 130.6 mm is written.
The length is 19.0 mm
